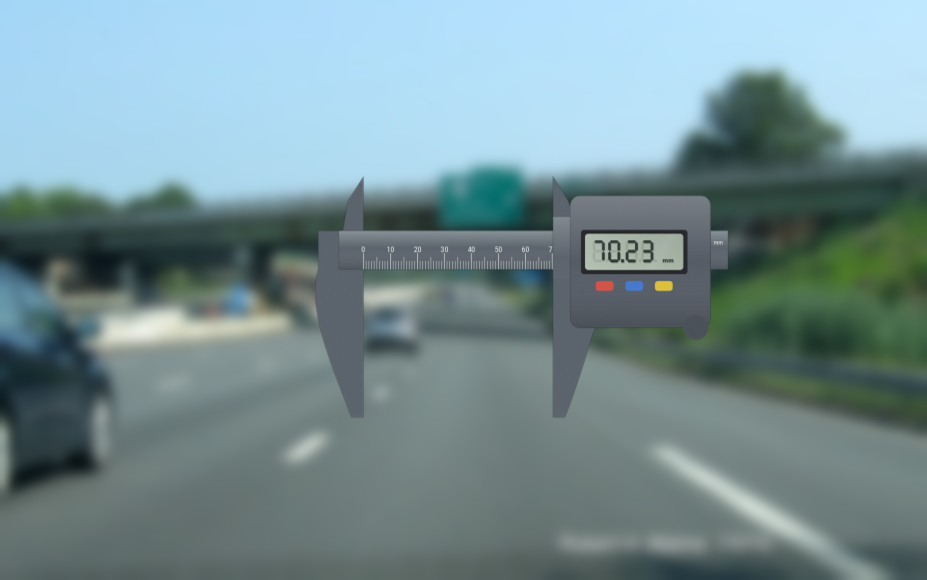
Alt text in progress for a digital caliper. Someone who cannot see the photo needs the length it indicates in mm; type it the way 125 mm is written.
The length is 70.23 mm
